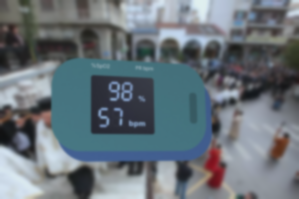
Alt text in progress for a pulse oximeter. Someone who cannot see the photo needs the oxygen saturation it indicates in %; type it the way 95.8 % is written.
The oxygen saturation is 98 %
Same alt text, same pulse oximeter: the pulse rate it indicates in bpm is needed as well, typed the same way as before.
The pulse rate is 57 bpm
